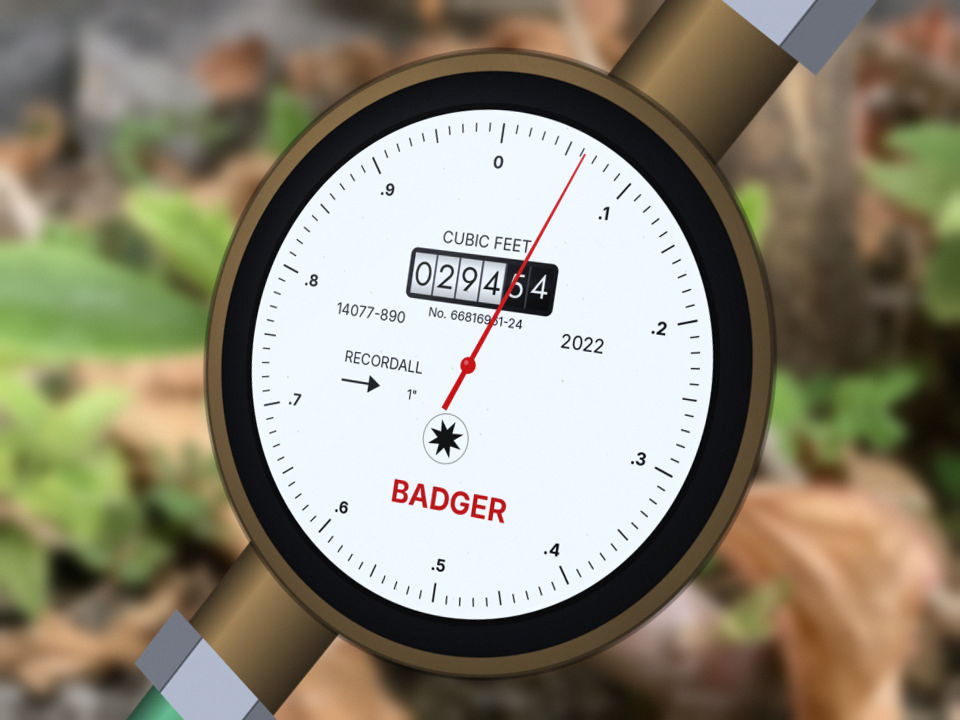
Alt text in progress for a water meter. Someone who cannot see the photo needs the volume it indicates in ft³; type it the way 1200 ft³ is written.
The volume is 29454.06 ft³
